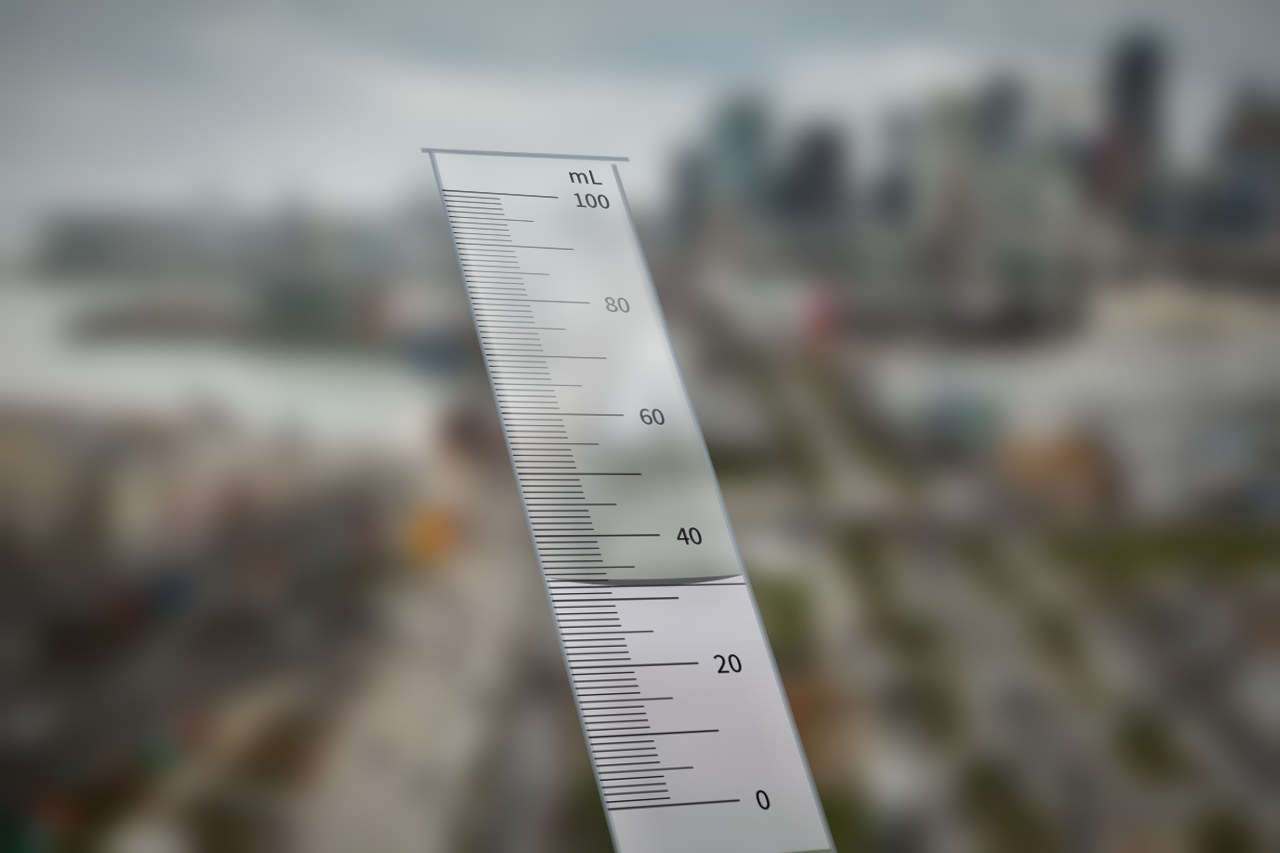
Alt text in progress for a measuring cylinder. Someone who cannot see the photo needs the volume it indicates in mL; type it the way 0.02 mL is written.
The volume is 32 mL
